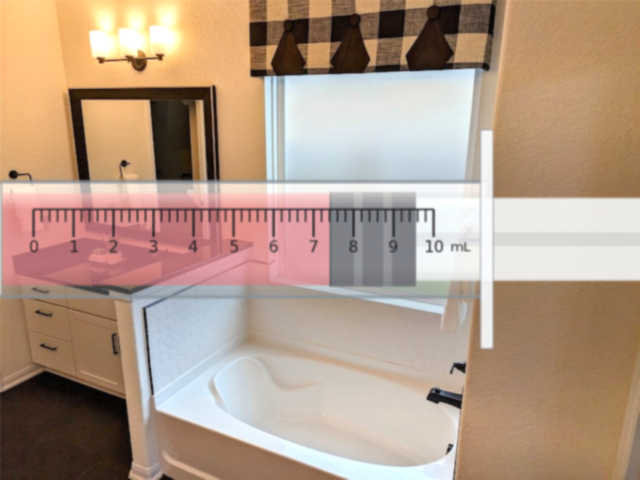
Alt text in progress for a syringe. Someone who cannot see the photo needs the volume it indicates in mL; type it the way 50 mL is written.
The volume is 7.4 mL
